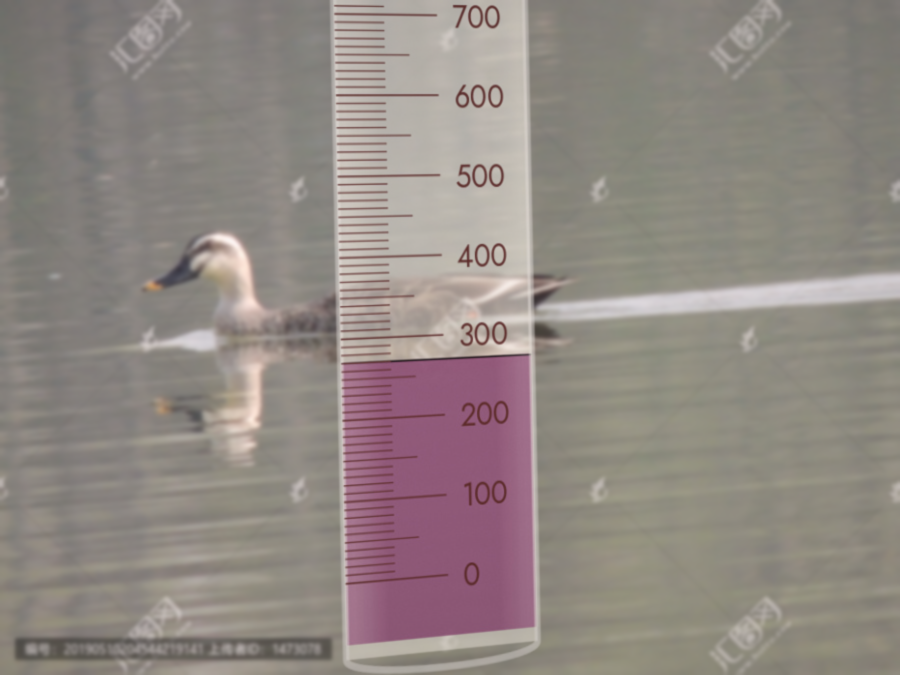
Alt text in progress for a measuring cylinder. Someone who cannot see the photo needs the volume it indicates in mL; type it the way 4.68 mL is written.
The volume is 270 mL
